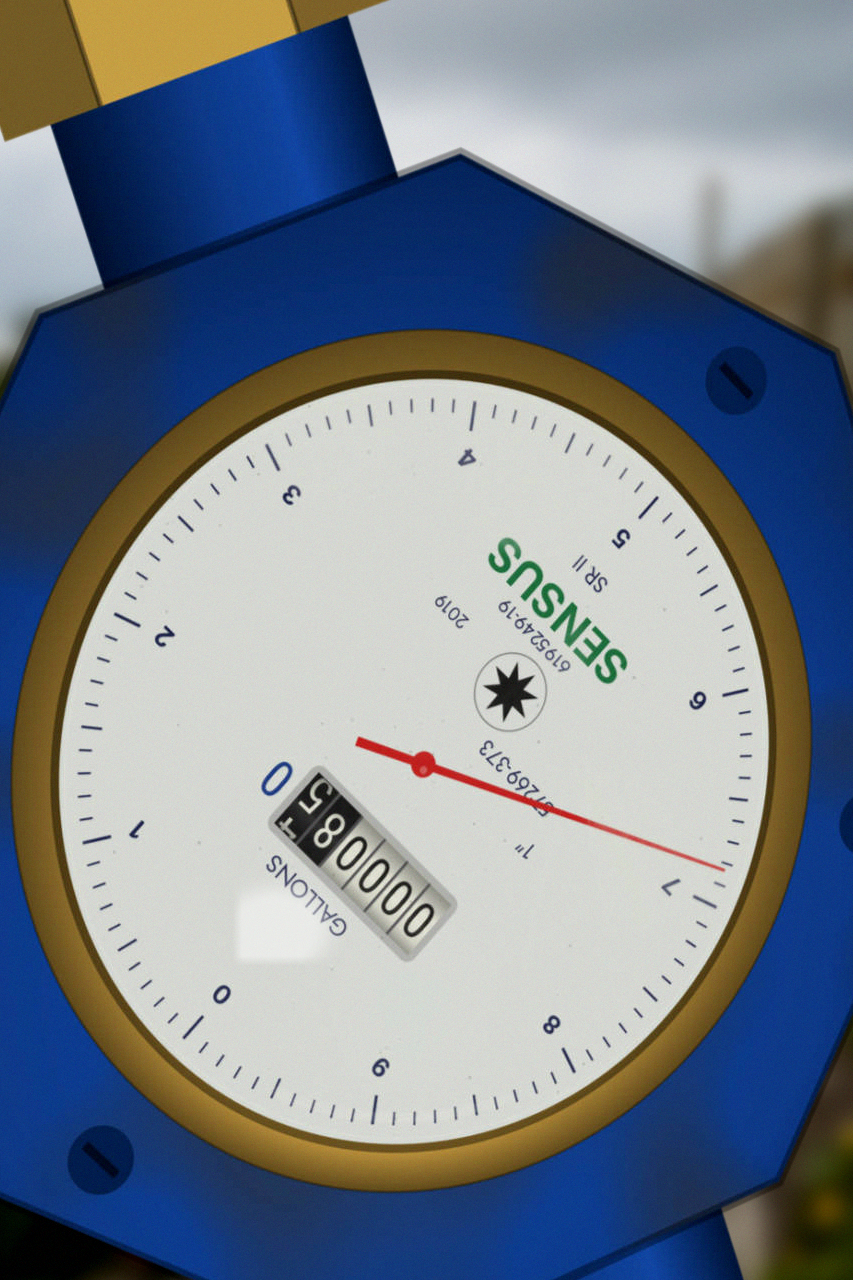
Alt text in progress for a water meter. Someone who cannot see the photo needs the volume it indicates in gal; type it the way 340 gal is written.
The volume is 846.8 gal
